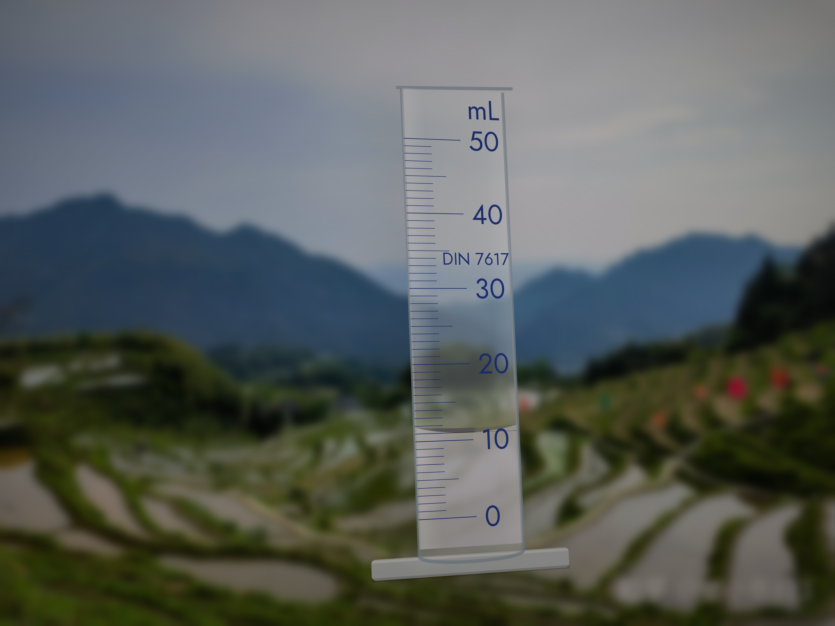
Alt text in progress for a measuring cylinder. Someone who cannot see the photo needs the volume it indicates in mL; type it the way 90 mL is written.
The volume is 11 mL
